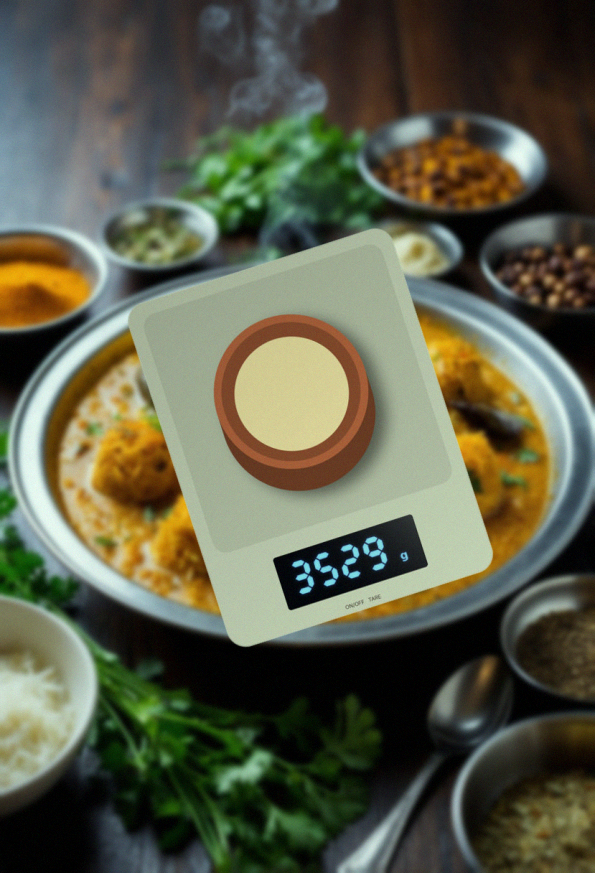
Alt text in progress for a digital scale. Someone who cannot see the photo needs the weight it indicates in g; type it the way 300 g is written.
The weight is 3529 g
